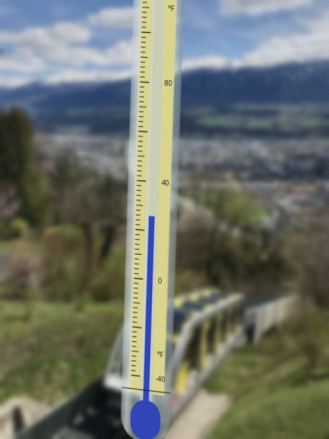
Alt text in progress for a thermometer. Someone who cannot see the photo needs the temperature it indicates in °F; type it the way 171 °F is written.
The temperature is 26 °F
